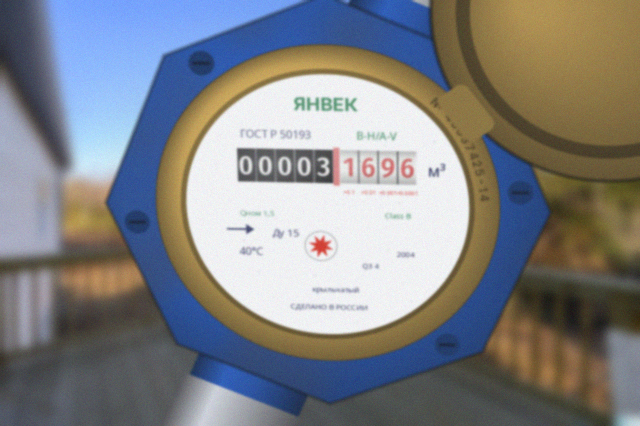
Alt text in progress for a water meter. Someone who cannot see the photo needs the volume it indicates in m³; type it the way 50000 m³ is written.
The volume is 3.1696 m³
